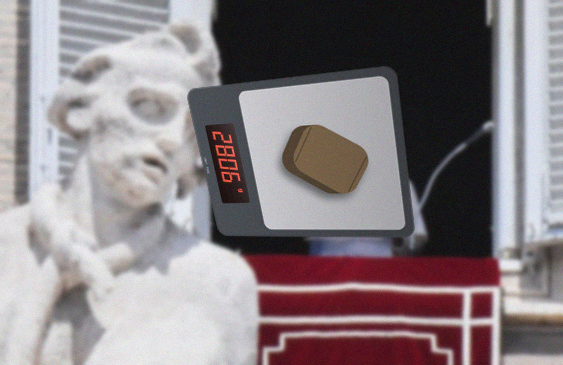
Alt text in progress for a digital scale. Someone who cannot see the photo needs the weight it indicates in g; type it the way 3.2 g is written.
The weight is 2806 g
